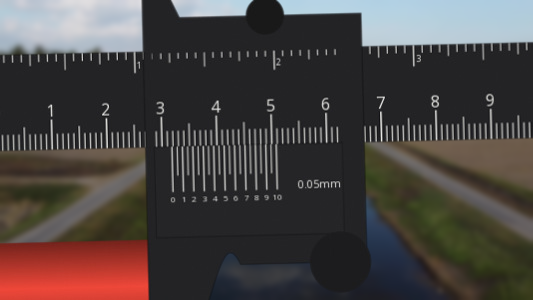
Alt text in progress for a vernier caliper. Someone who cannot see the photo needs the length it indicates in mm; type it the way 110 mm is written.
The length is 31.8 mm
